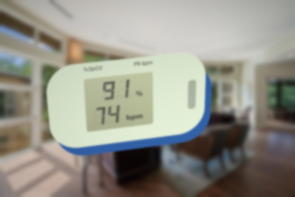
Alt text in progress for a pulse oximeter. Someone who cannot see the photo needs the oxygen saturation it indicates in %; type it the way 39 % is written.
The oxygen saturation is 91 %
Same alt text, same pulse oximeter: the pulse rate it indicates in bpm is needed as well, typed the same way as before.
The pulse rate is 74 bpm
